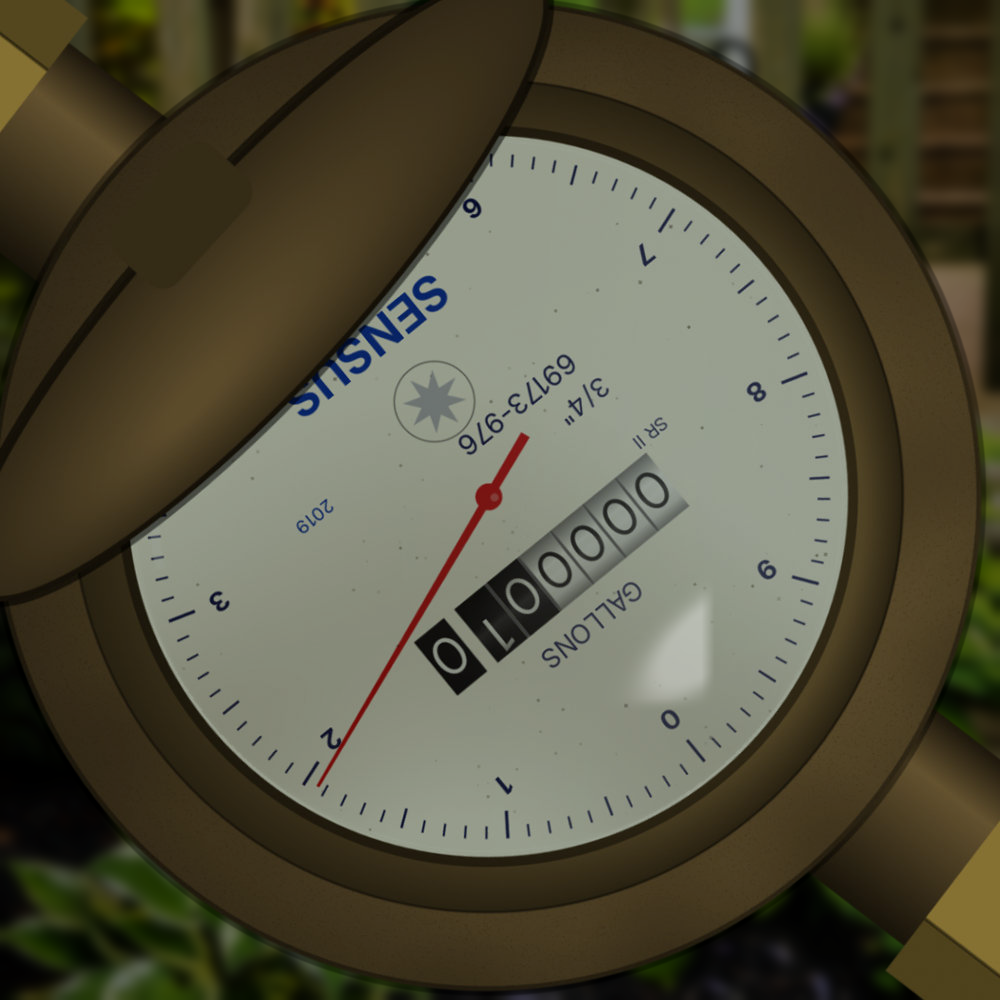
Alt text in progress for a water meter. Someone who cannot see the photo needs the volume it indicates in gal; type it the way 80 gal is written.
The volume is 11.9 gal
